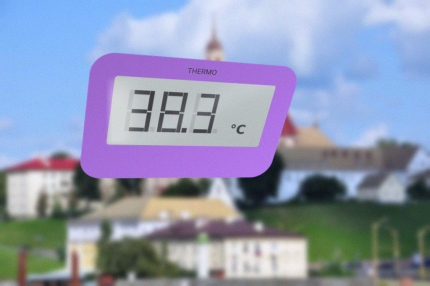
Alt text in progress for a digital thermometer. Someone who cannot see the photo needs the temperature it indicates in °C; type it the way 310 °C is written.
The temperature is 38.3 °C
